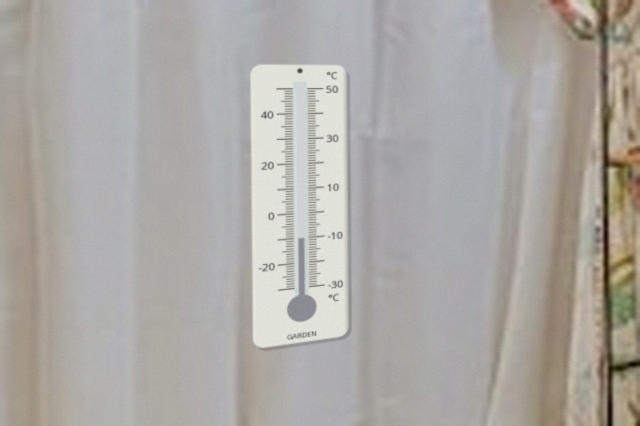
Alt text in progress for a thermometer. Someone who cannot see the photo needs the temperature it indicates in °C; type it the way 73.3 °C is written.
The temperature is -10 °C
